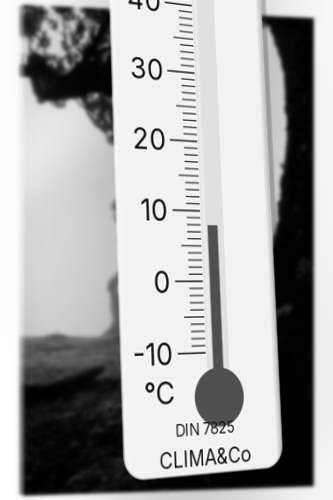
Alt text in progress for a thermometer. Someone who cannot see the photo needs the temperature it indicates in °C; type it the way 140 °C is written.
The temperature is 8 °C
